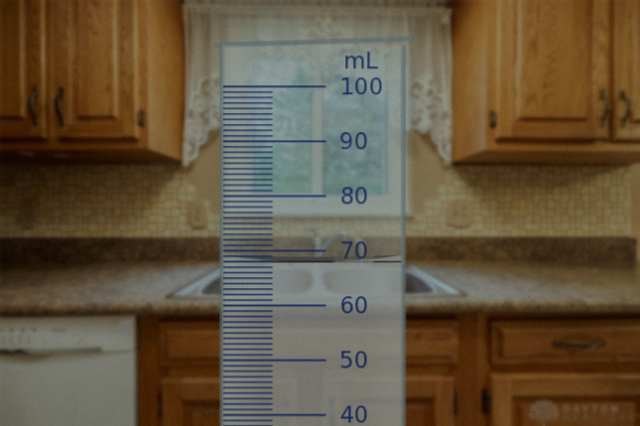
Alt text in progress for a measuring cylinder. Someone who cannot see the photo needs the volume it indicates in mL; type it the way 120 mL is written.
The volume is 68 mL
